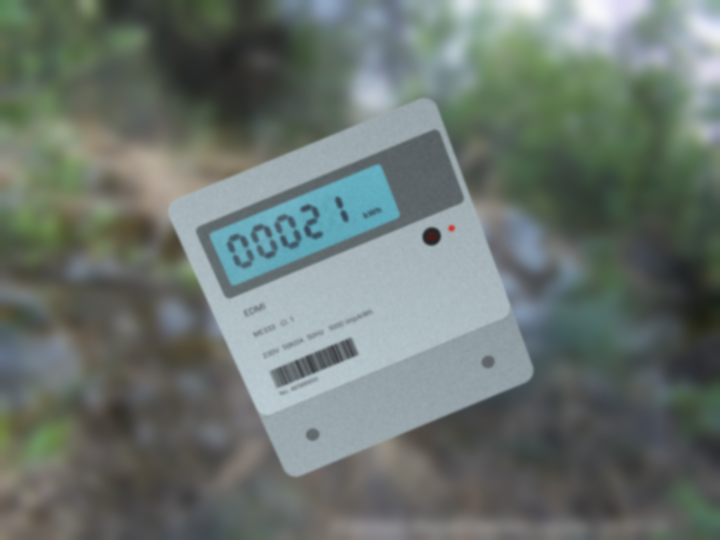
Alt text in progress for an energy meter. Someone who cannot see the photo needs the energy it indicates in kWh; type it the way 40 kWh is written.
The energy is 21 kWh
